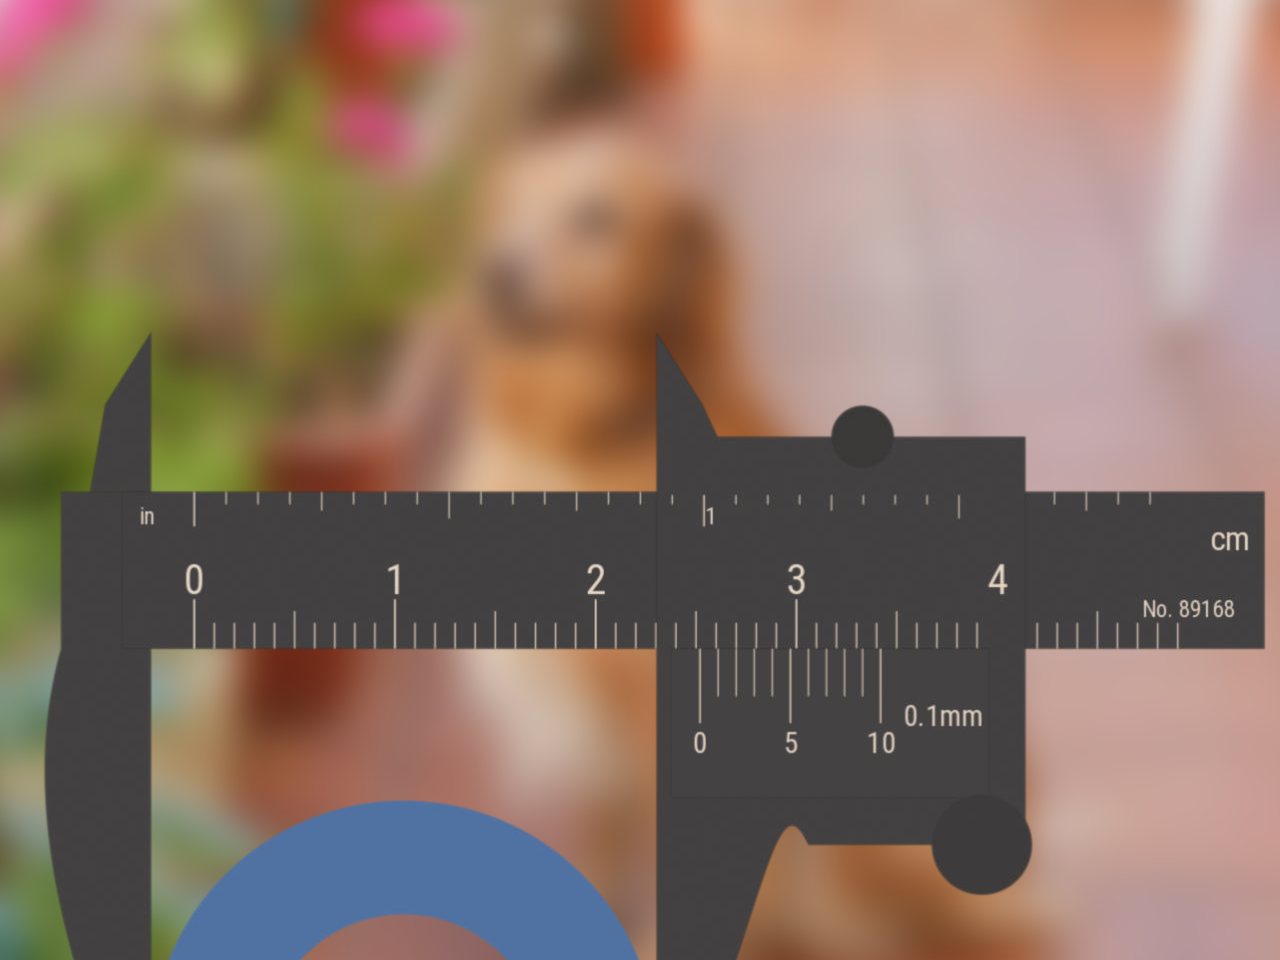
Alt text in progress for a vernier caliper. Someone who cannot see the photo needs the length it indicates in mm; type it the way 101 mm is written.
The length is 25.2 mm
